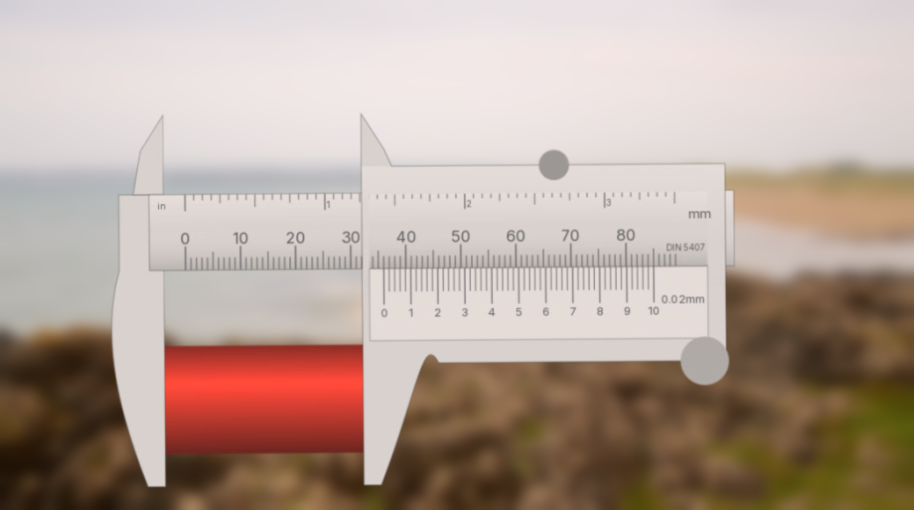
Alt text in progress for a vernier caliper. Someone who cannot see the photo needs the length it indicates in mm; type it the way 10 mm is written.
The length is 36.0 mm
